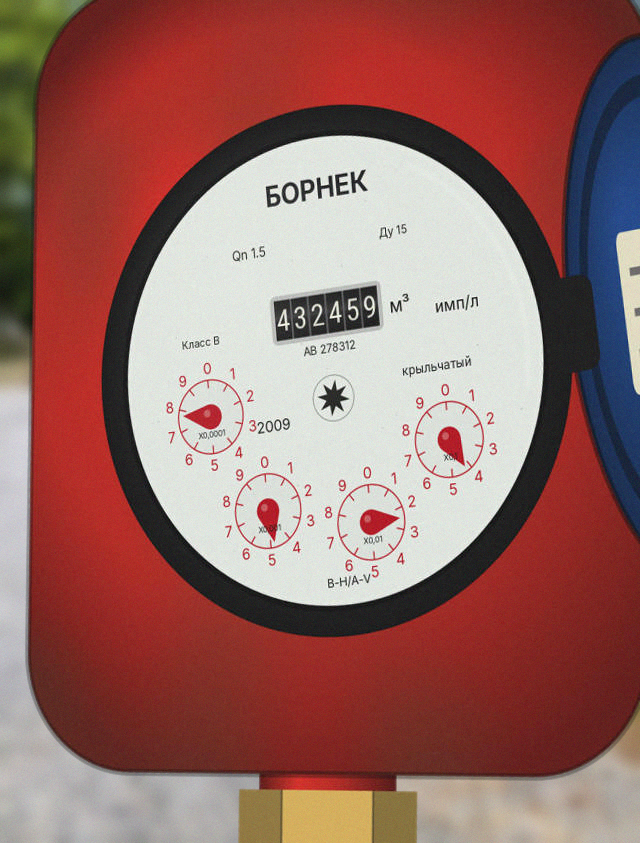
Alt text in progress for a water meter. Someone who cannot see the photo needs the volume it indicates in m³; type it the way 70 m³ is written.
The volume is 432459.4247 m³
